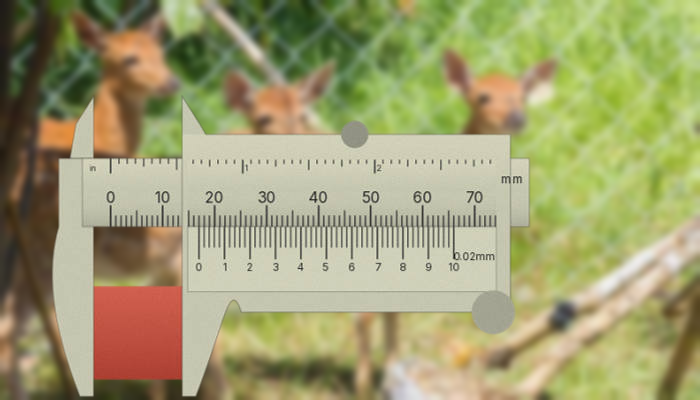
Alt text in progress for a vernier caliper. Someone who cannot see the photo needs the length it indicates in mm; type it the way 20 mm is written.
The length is 17.0 mm
